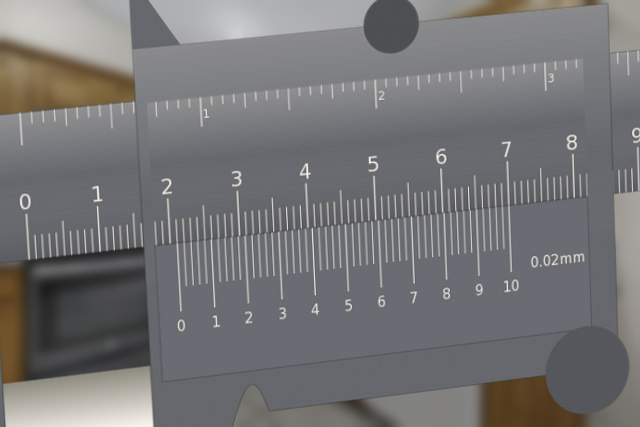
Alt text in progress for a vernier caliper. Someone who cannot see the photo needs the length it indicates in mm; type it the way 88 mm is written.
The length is 21.0 mm
